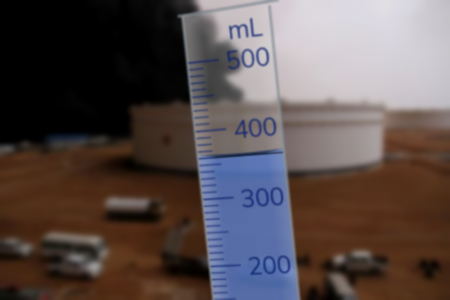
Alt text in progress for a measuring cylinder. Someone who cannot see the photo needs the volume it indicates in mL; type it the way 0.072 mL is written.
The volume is 360 mL
